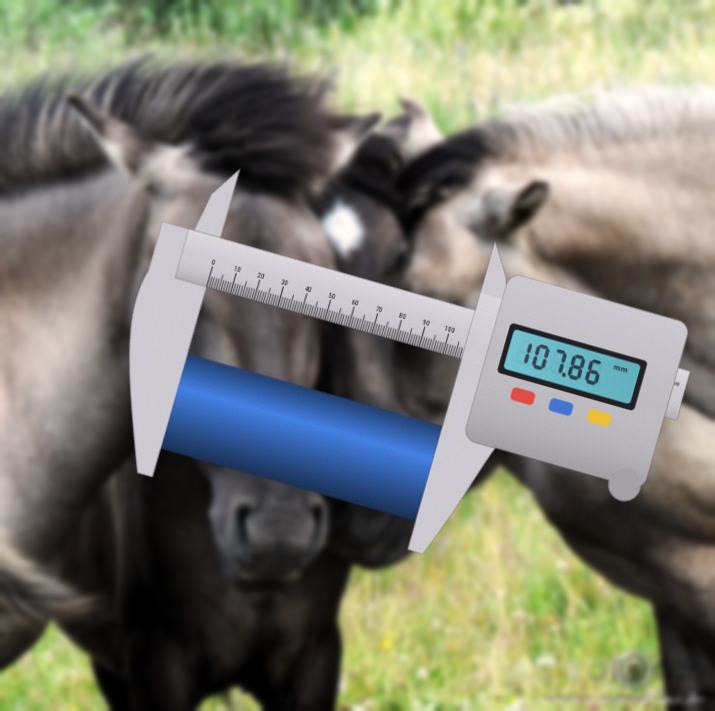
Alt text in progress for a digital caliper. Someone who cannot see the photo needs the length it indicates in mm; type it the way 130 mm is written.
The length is 107.86 mm
